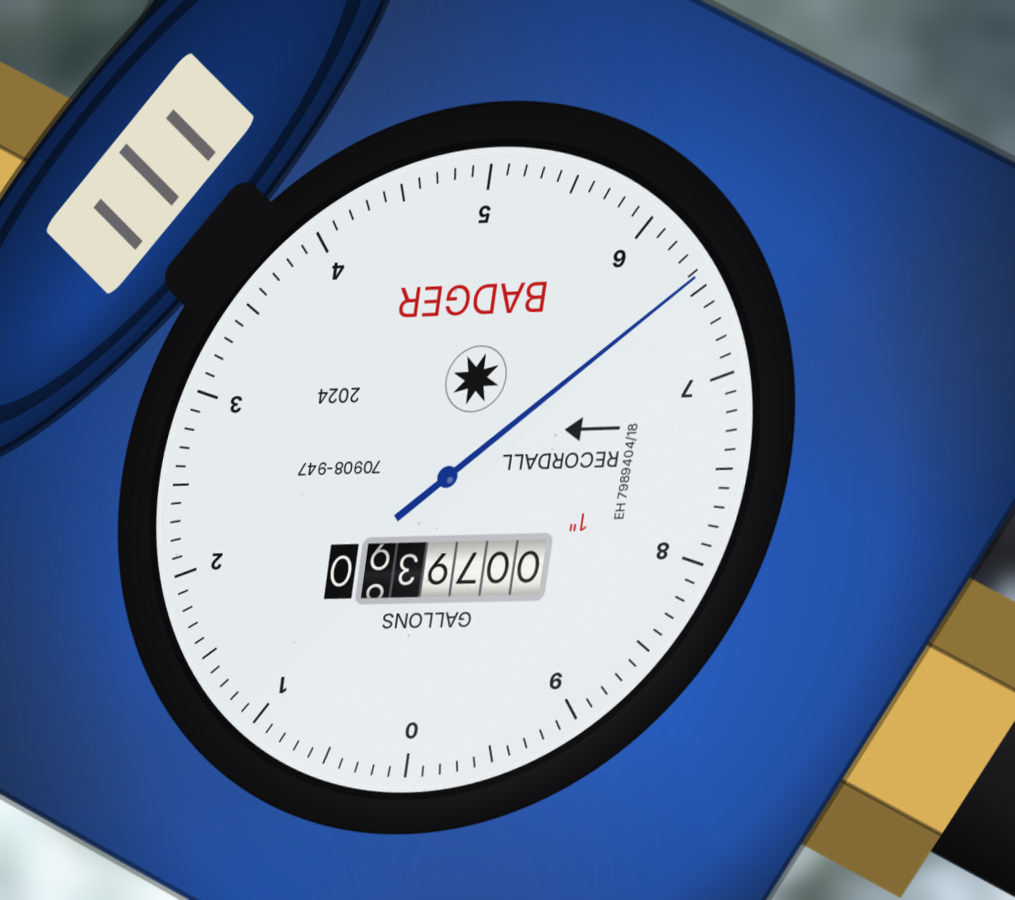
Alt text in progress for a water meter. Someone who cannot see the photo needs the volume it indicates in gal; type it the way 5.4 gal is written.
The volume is 79386.4 gal
